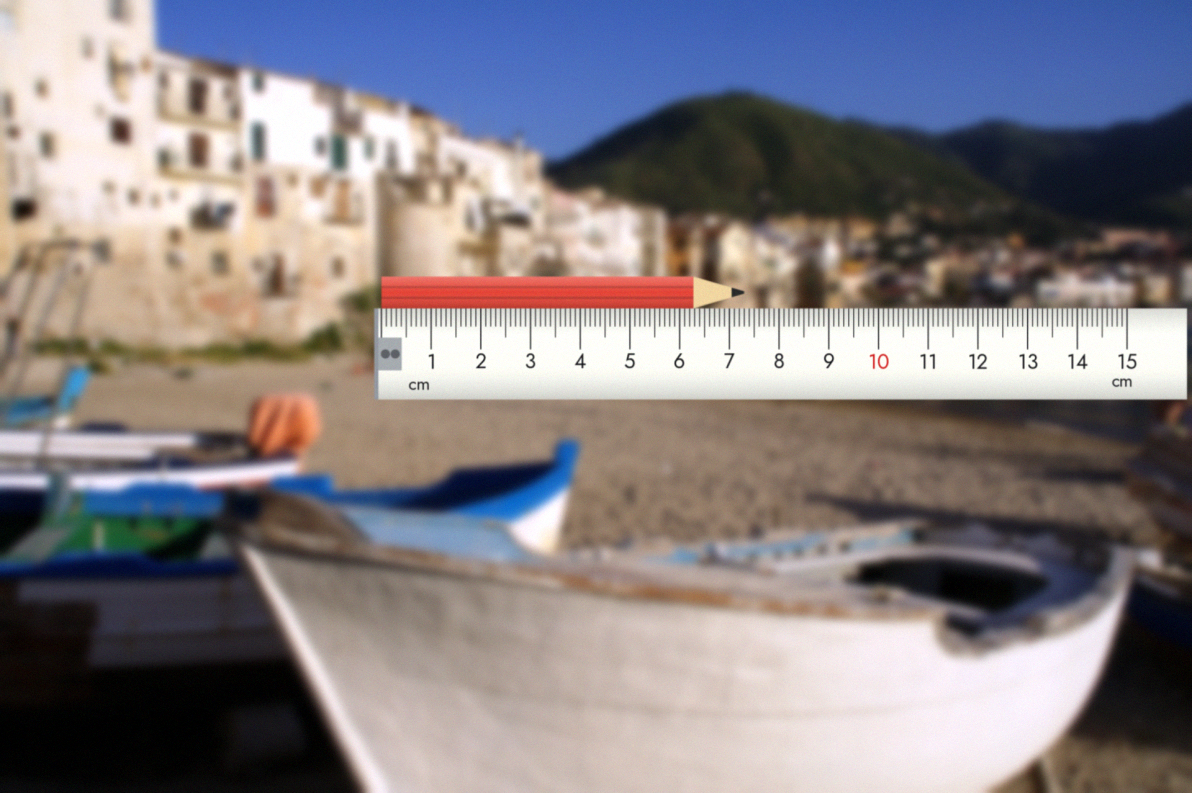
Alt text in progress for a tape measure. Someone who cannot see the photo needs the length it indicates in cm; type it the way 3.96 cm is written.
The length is 7.3 cm
